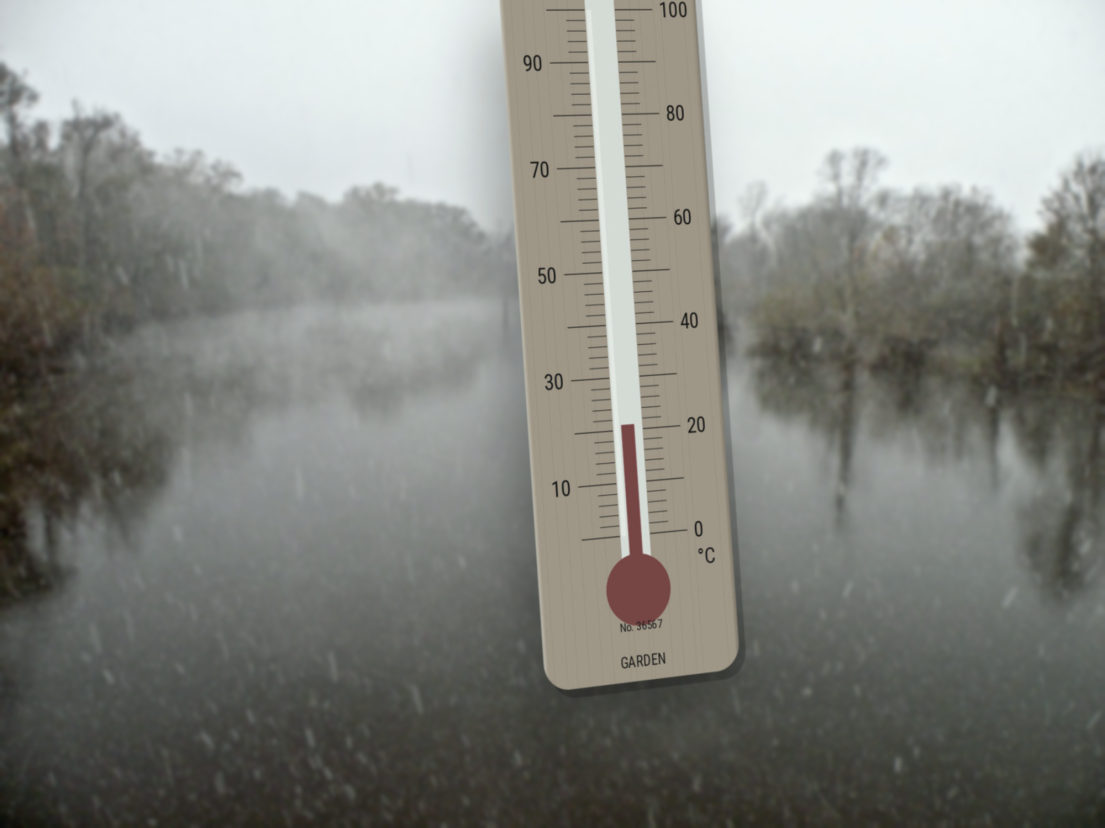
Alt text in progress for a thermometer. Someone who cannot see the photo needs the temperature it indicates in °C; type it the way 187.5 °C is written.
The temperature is 21 °C
